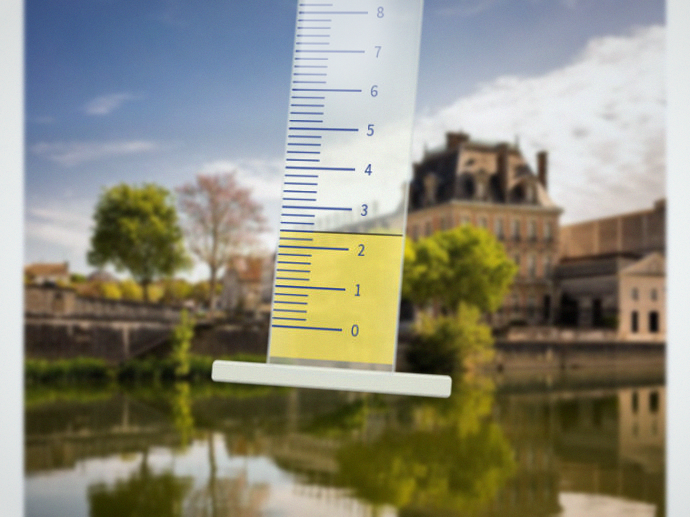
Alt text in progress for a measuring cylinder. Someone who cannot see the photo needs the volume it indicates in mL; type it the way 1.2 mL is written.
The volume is 2.4 mL
